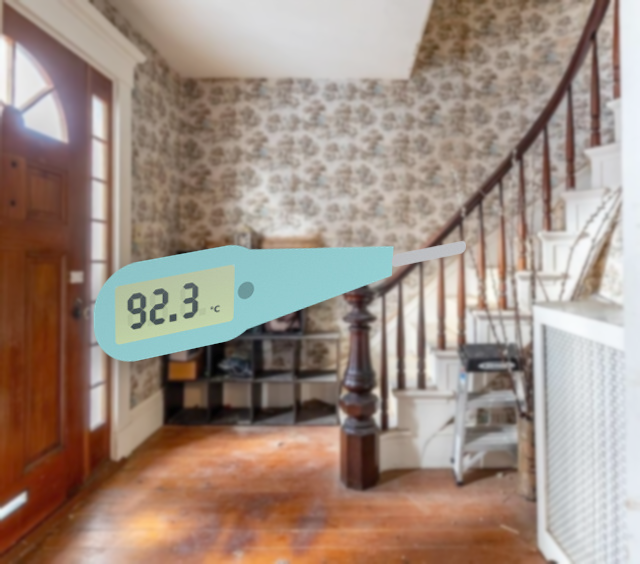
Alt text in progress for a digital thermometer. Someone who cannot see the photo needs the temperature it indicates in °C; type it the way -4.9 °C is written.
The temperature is 92.3 °C
